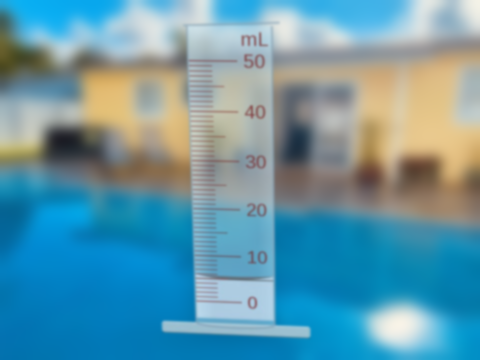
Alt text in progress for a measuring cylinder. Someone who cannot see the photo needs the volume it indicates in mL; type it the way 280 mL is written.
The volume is 5 mL
